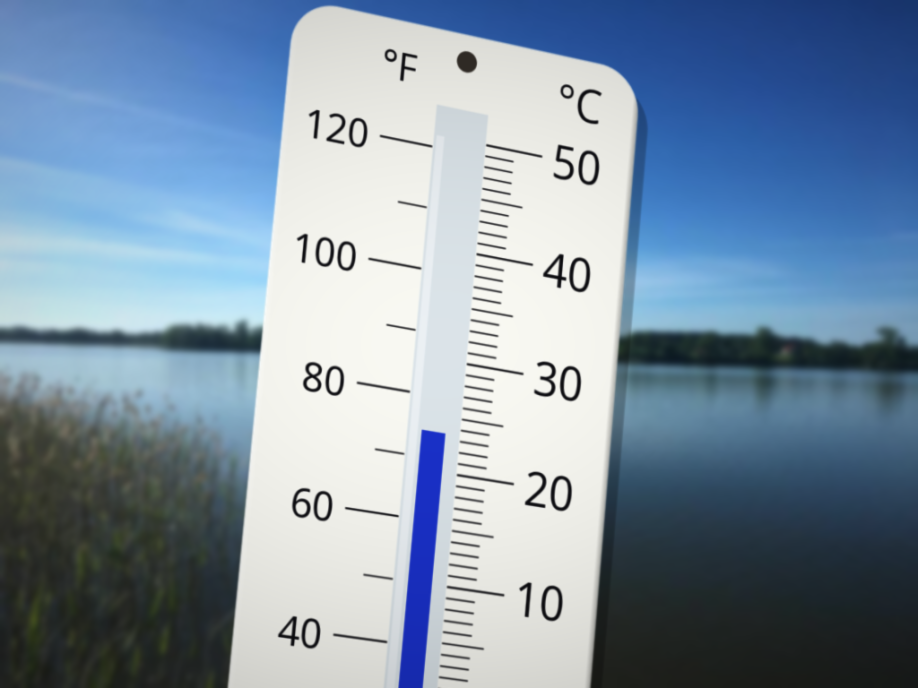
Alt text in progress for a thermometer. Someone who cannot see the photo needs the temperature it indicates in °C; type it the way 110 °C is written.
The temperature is 23.5 °C
